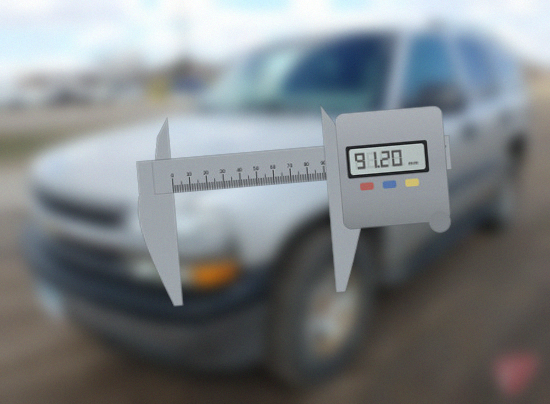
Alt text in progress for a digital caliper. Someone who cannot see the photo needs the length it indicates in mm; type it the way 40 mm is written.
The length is 91.20 mm
